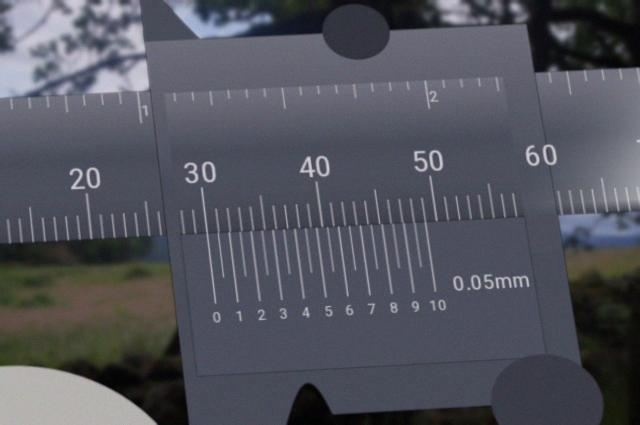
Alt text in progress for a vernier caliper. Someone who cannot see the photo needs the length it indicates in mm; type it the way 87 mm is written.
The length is 30.0 mm
